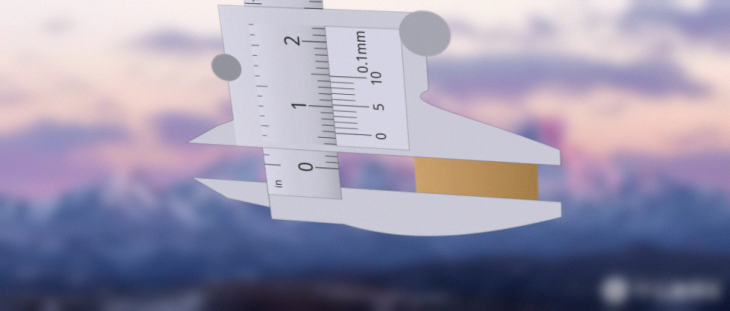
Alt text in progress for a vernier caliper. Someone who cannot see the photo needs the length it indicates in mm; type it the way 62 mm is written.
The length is 5.8 mm
